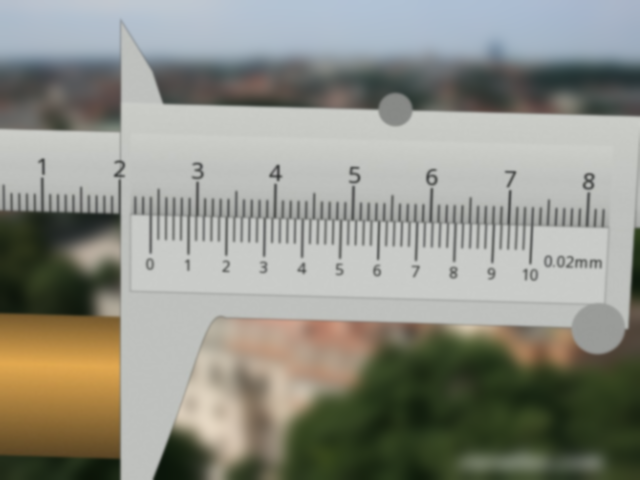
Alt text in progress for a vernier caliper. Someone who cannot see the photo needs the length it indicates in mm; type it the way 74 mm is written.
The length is 24.0 mm
